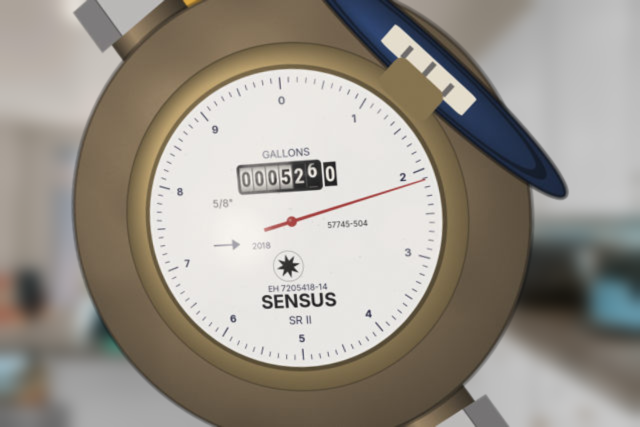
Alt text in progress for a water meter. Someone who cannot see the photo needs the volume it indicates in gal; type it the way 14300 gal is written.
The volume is 5262.1 gal
